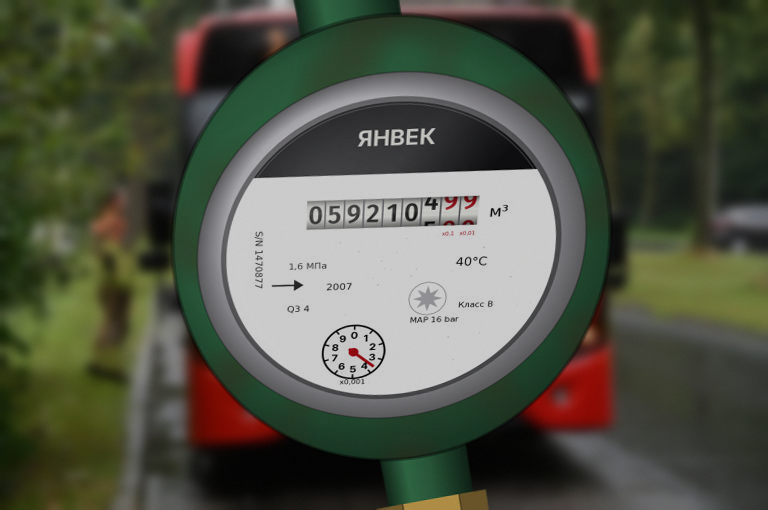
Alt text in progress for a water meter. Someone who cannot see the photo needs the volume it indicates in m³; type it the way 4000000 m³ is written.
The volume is 592104.993 m³
